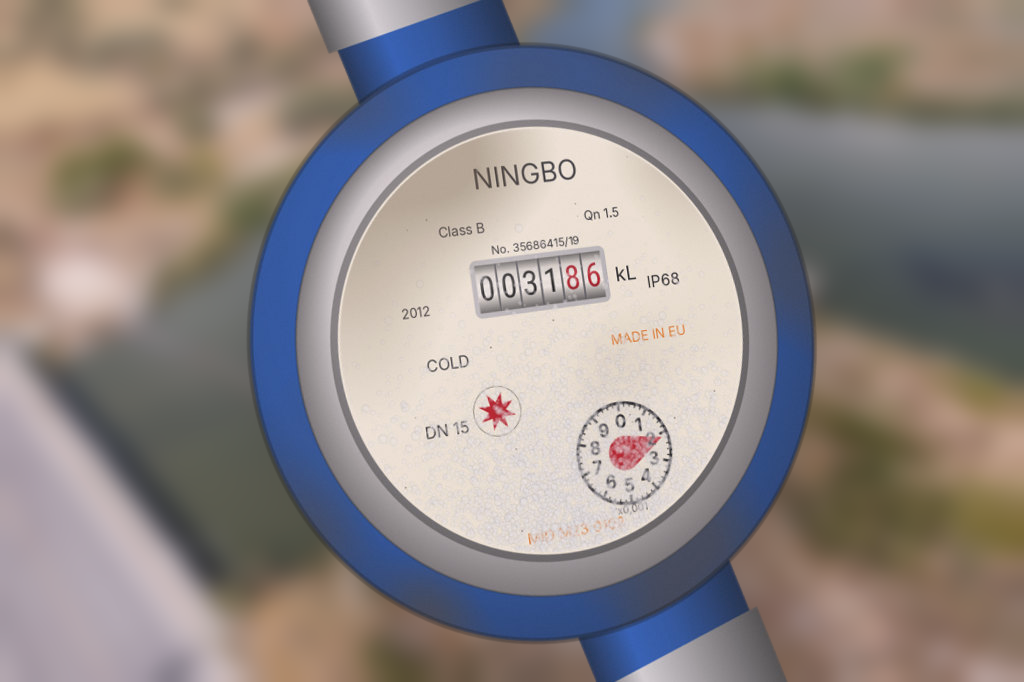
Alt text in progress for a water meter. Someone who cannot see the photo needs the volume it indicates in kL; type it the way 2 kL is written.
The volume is 31.862 kL
